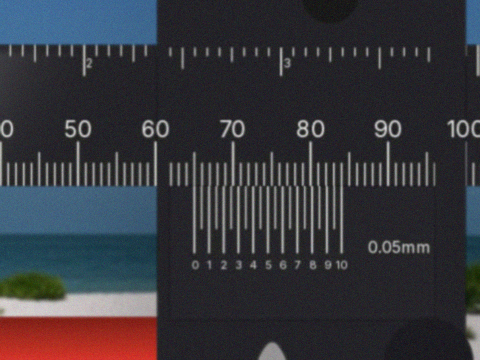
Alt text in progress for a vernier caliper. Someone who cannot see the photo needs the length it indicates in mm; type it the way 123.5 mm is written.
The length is 65.0 mm
